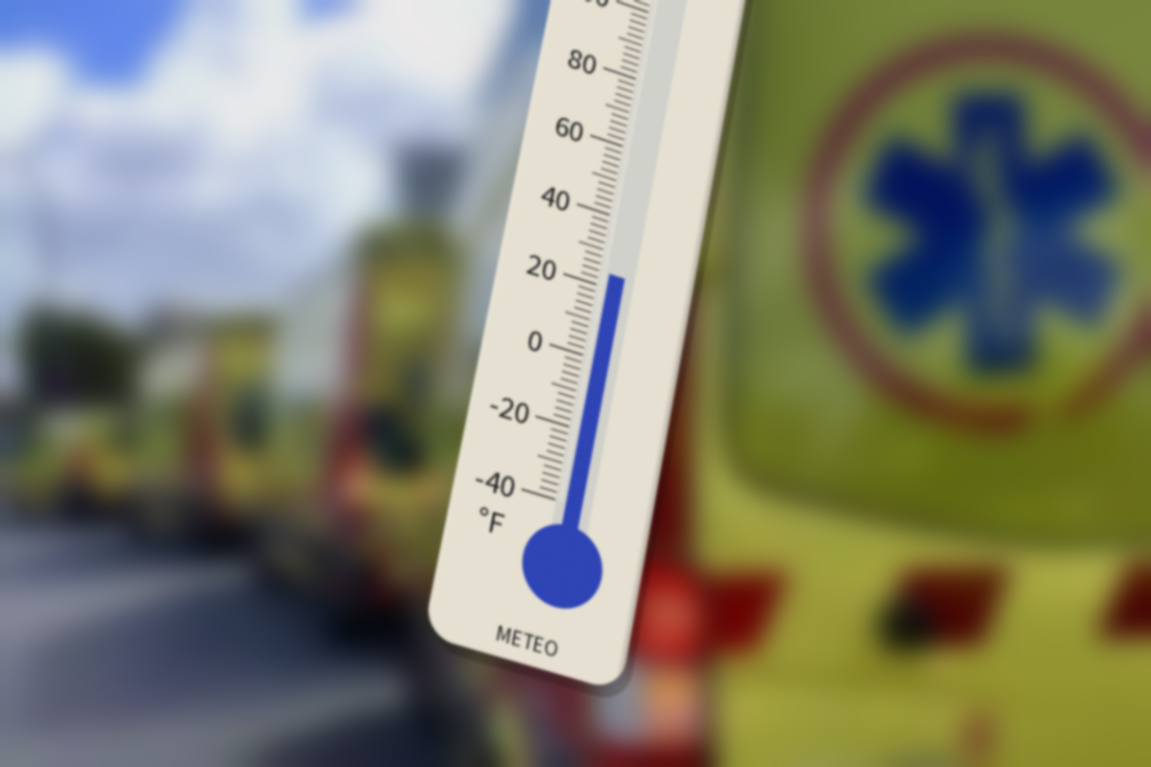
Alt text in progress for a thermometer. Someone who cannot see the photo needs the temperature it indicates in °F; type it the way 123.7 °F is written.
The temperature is 24 °F
